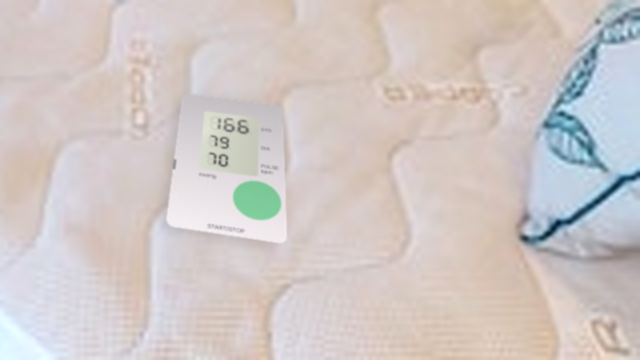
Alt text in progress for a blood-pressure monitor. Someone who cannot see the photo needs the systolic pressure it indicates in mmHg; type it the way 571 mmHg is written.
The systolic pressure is 166 mmHg
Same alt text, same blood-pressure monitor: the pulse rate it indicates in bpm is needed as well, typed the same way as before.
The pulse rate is 70 bpm
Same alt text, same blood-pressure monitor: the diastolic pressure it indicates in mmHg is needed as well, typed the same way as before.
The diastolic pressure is 79 mmHg
